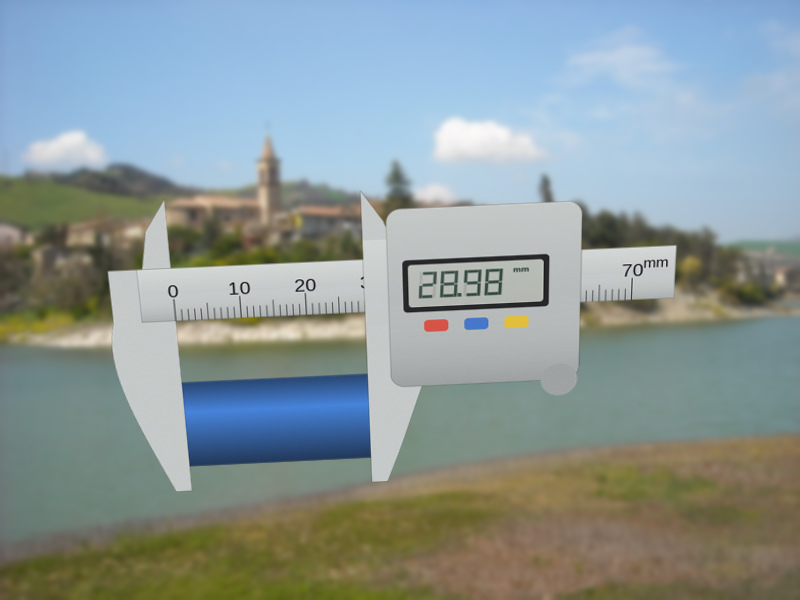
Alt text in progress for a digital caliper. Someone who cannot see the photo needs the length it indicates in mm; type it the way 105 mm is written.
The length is 28.98 mm
